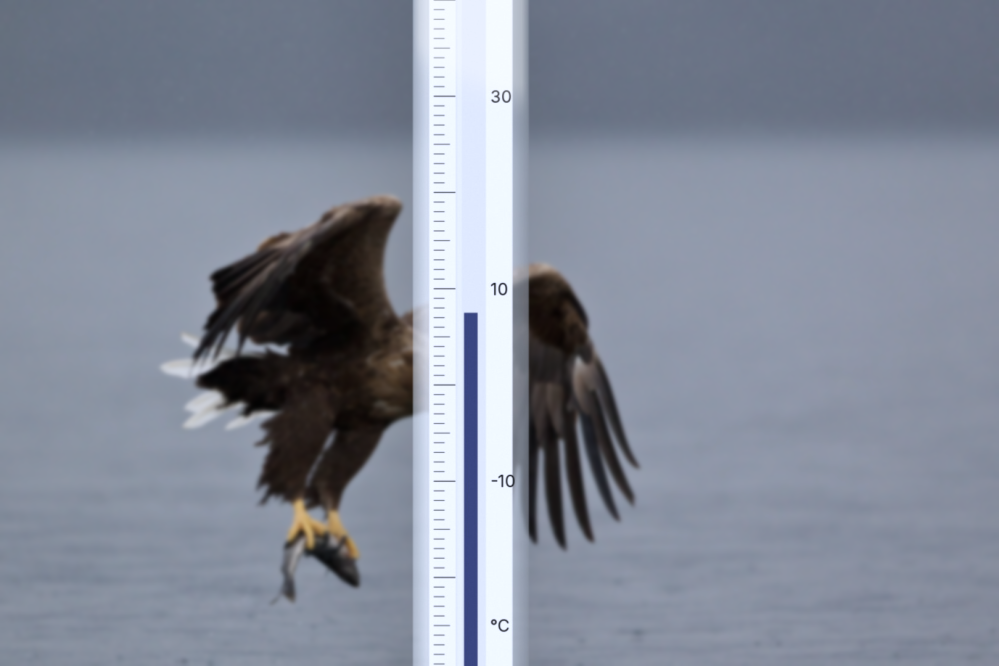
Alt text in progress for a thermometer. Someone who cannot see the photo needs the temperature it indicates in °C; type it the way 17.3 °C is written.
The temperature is 7.5 °C
